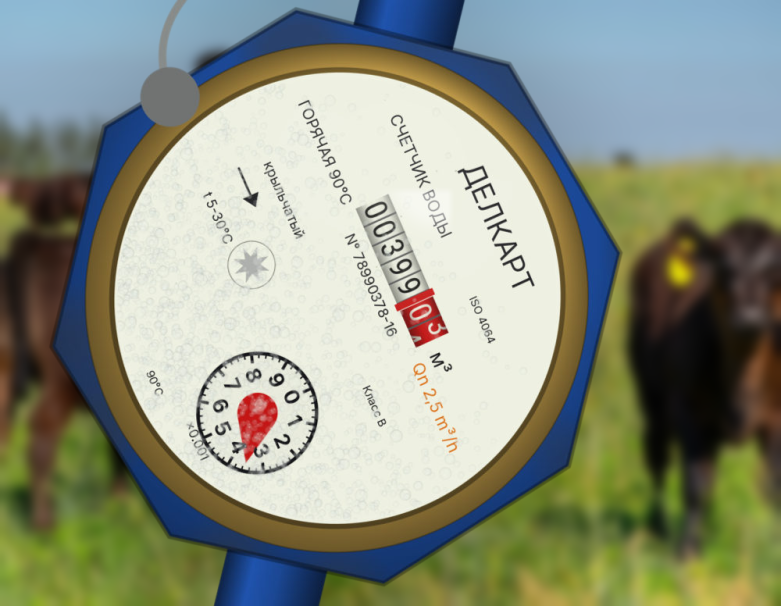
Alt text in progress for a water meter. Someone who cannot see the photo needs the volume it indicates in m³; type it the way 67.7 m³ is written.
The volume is 399.033 m³
